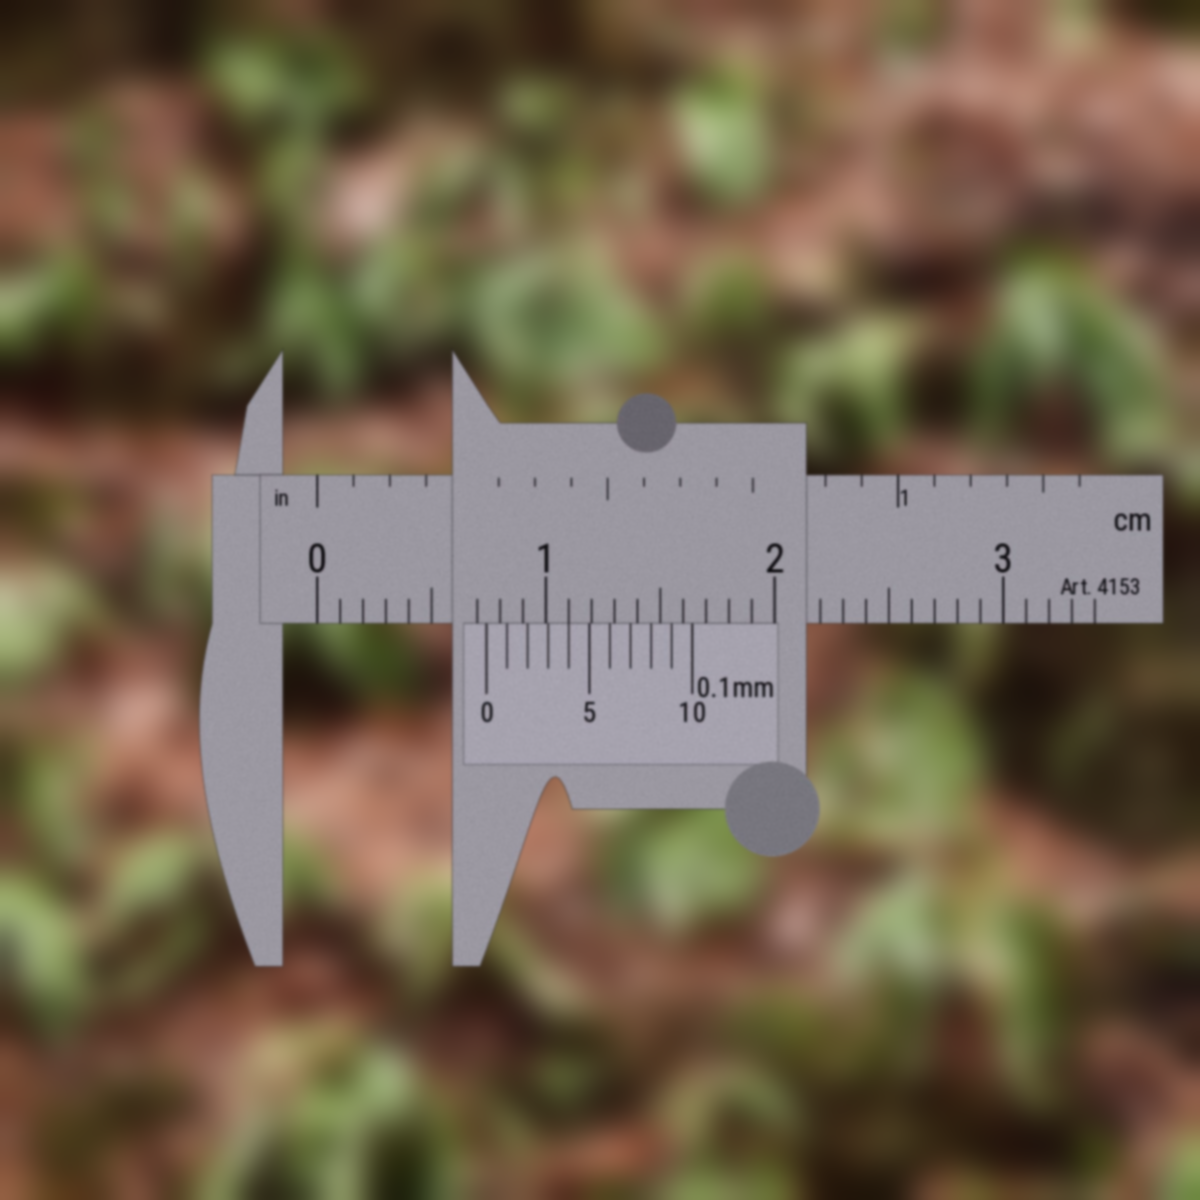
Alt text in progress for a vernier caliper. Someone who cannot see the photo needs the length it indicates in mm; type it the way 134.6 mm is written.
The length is 7.4 mm
